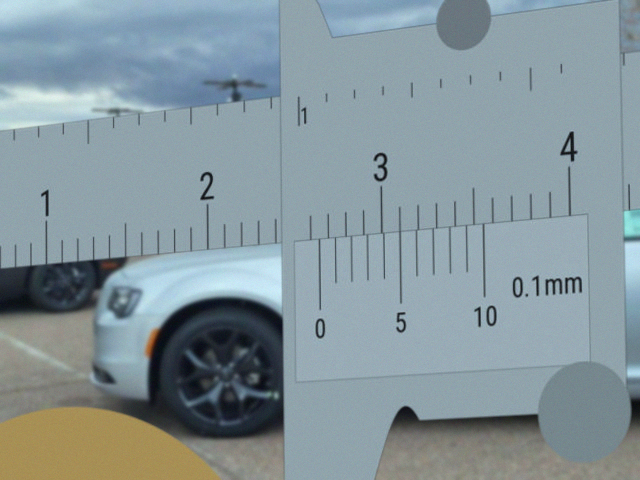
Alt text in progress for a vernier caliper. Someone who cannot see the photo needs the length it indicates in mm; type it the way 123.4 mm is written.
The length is 26.5 mm
